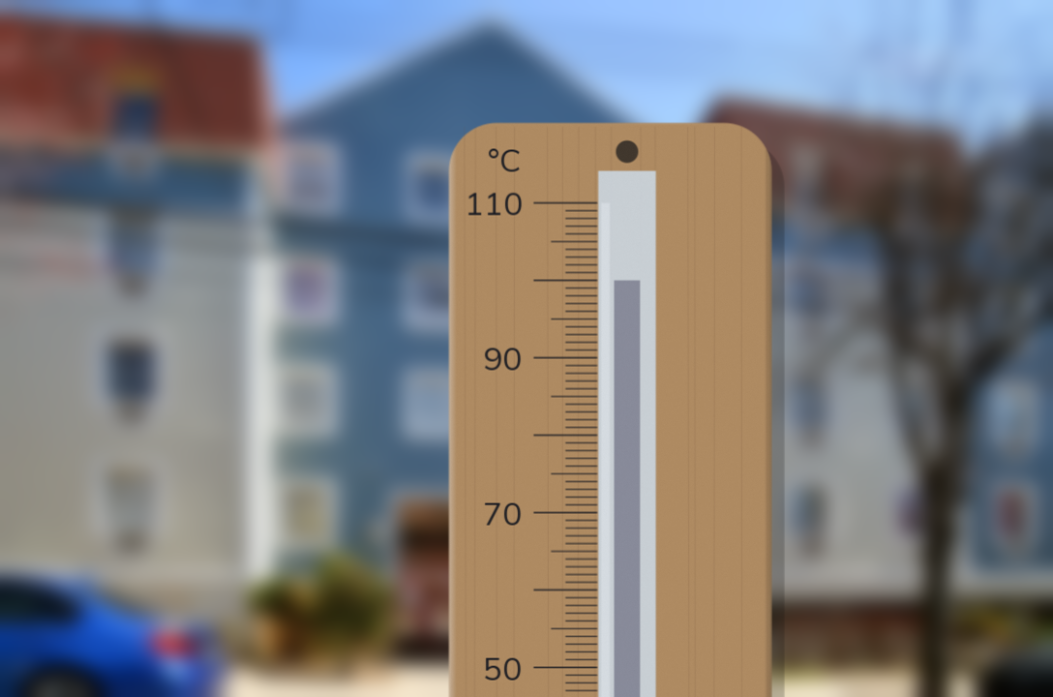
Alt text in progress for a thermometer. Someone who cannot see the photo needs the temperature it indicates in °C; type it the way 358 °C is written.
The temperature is 100 °C
